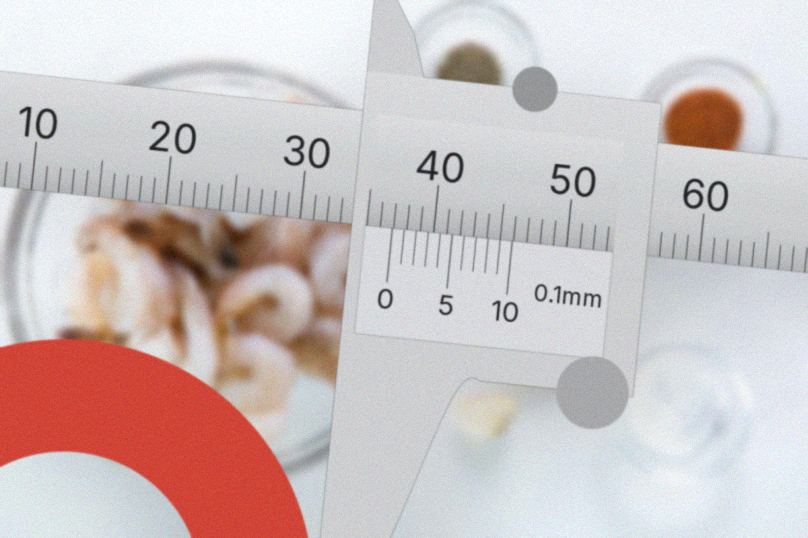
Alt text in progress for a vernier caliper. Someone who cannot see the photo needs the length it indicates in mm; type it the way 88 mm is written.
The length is 36.9 mm
